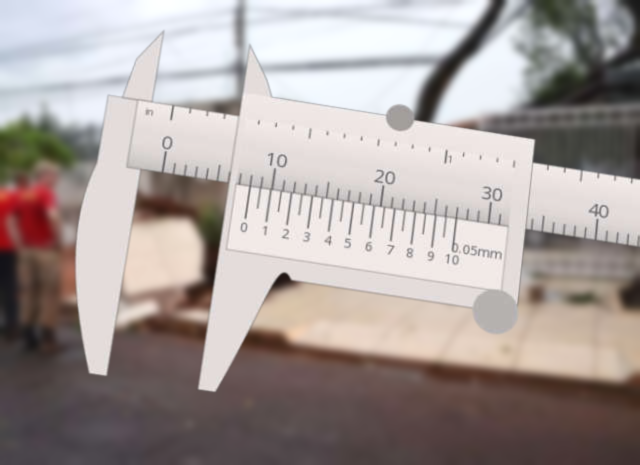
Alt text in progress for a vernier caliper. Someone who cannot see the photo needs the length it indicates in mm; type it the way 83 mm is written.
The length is 8.0 mm
